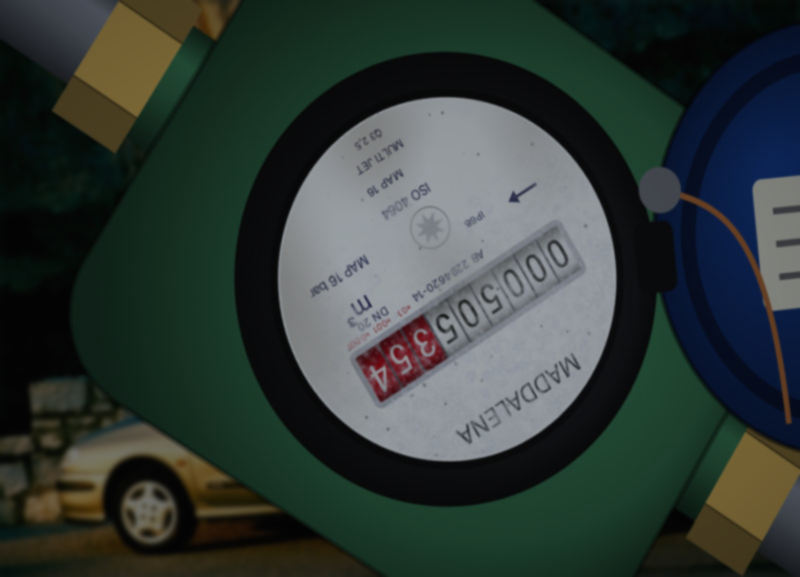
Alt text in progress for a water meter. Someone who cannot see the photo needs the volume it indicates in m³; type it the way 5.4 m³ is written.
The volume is 505.354 m³
